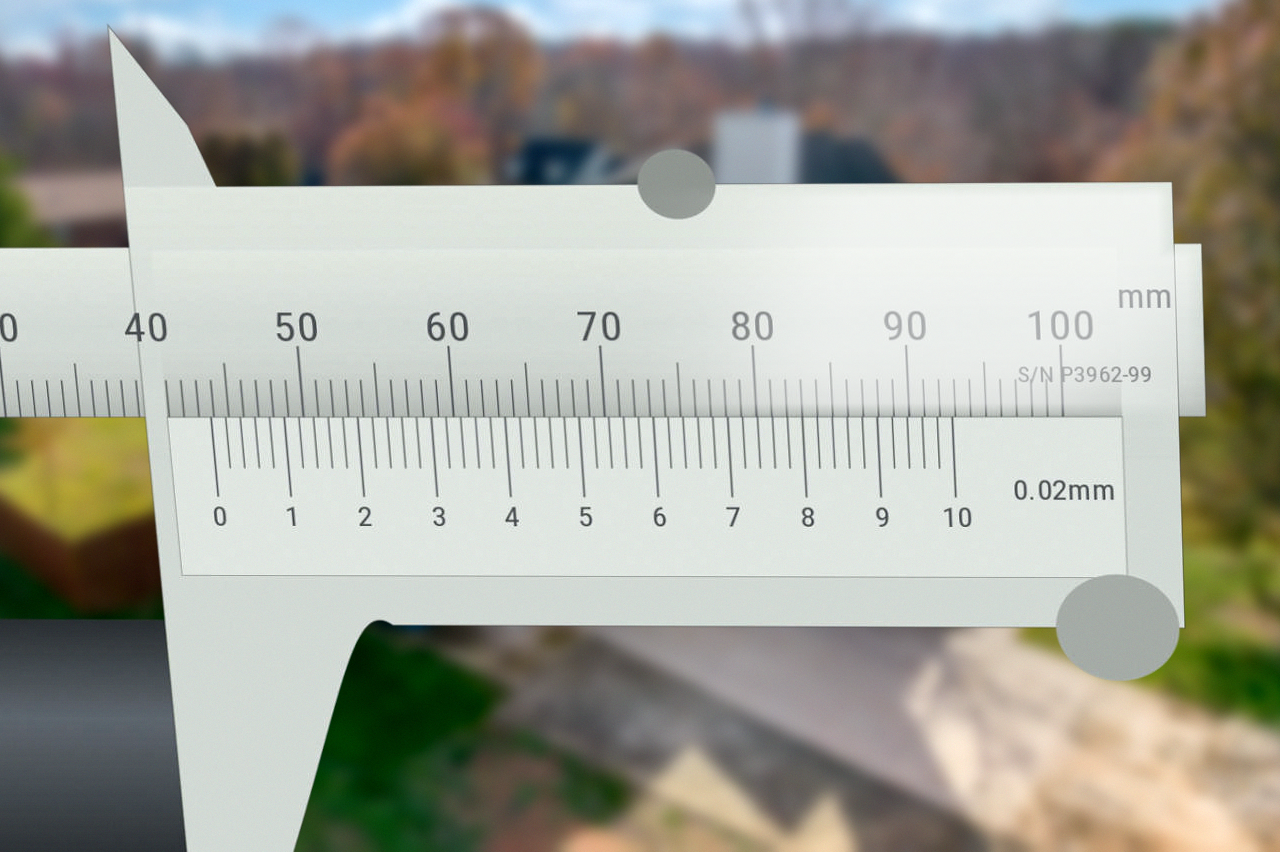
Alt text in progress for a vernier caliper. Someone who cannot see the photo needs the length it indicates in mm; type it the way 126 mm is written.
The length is 43.8 mm
